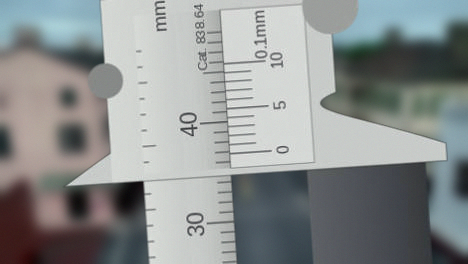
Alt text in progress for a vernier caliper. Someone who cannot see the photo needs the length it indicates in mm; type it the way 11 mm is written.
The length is 36.8 mm
